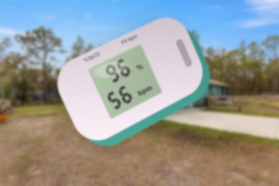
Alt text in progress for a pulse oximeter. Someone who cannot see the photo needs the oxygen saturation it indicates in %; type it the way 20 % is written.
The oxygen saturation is 96 %
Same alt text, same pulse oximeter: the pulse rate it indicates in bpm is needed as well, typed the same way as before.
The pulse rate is 56 bpm
